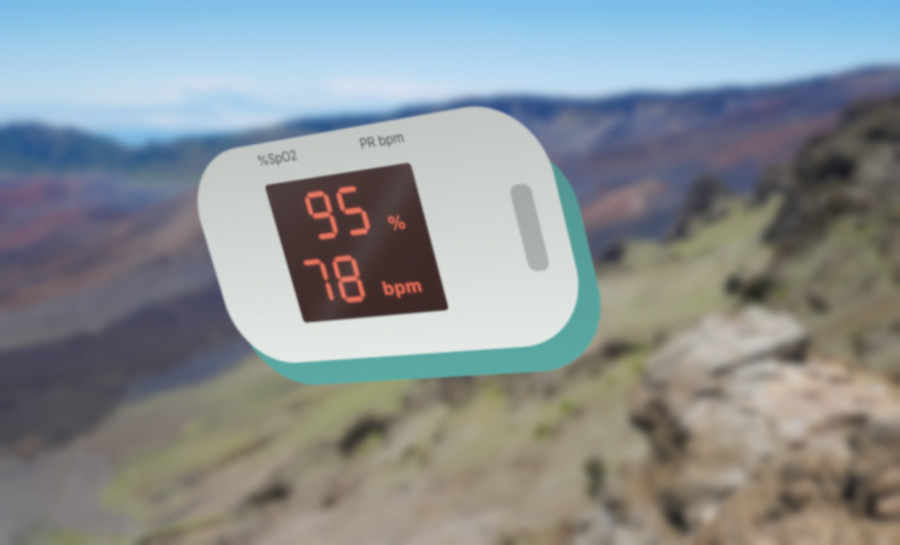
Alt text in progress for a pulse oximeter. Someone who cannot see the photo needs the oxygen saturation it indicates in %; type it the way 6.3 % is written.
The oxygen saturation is 95 %
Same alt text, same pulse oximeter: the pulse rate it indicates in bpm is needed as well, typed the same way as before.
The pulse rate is 78 bpm
